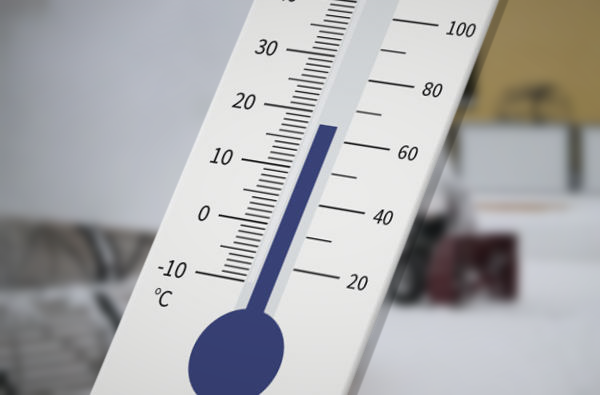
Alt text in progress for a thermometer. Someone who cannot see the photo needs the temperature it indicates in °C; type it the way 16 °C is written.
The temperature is 18 °C
